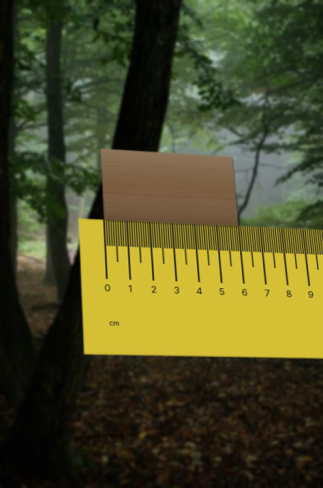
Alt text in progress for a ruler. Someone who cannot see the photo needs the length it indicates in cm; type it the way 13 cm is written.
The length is 6 cm
